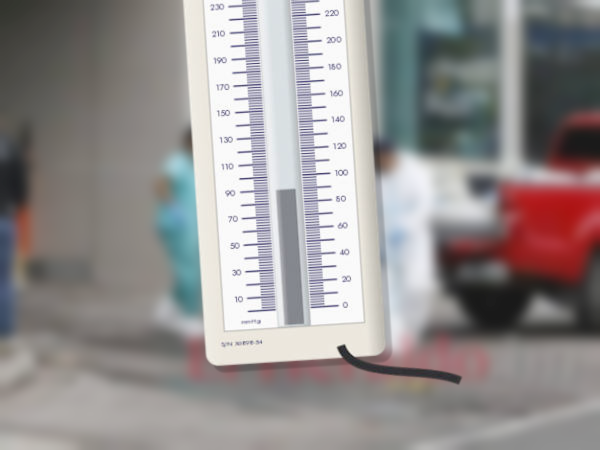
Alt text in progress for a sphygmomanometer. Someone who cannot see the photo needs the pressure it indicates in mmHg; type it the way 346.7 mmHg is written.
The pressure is 90 mmHg
